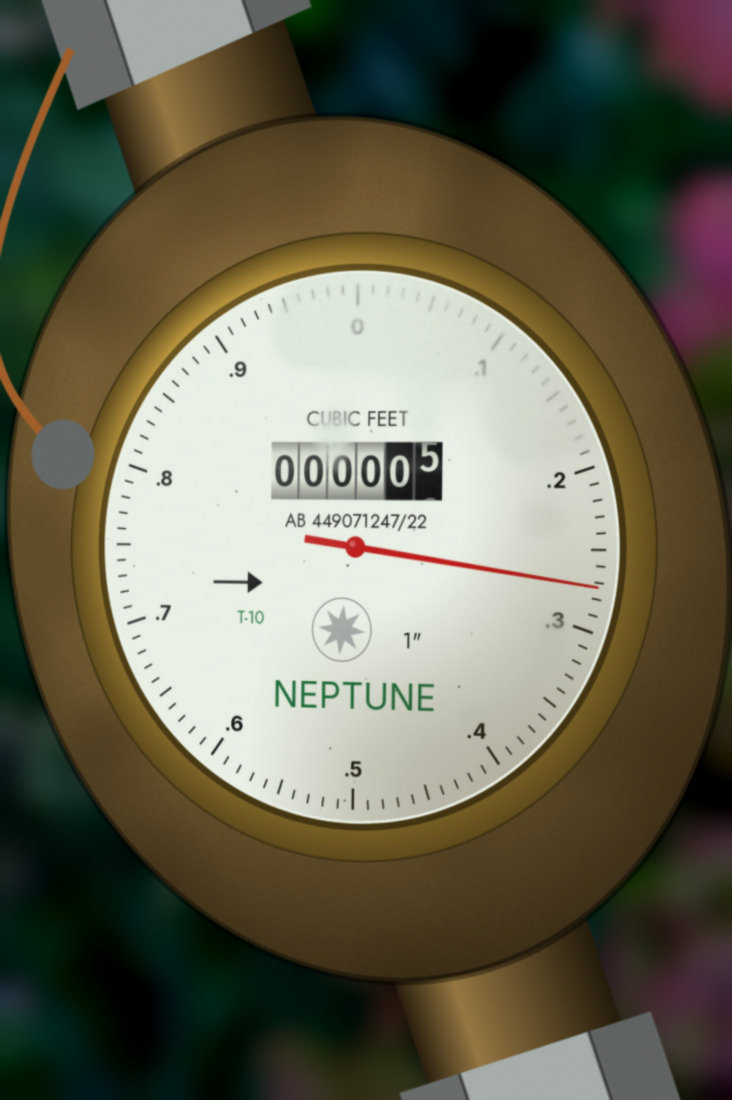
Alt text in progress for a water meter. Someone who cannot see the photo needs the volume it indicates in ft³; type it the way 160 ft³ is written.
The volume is 5.27 ft³
